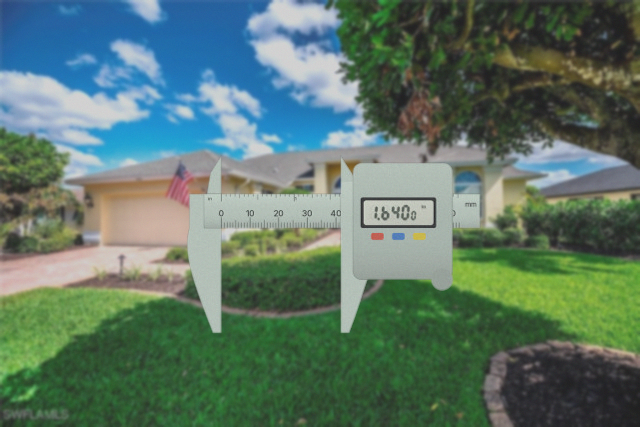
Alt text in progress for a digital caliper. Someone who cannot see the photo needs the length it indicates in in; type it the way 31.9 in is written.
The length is 1.6400 in
